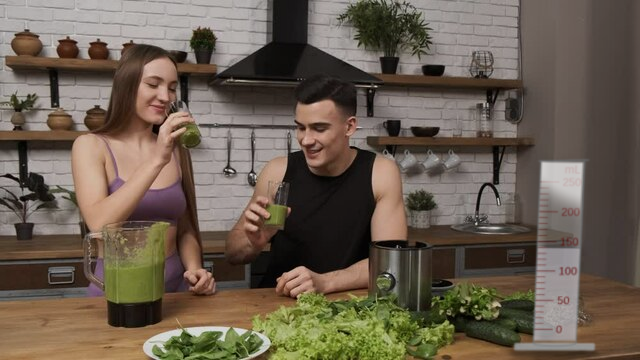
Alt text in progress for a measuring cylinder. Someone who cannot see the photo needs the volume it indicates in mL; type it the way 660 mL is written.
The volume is 140 mL
